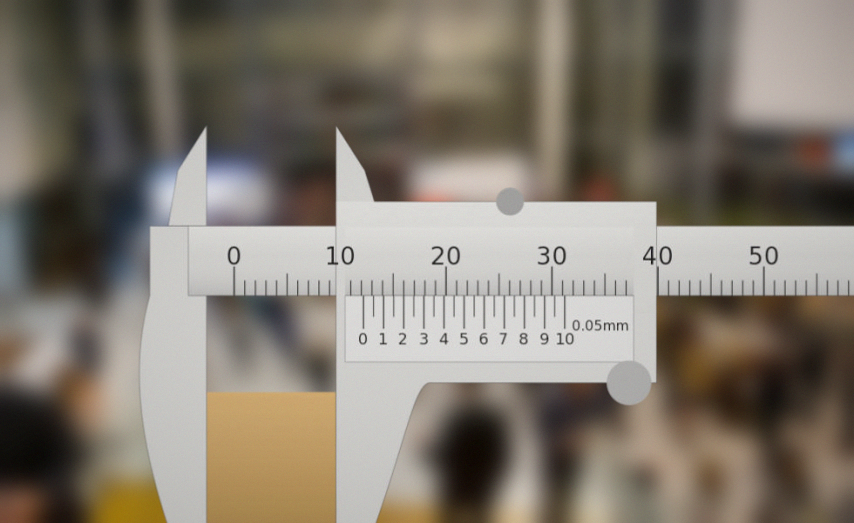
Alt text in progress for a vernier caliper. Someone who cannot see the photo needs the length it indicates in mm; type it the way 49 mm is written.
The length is 12.2 mm
